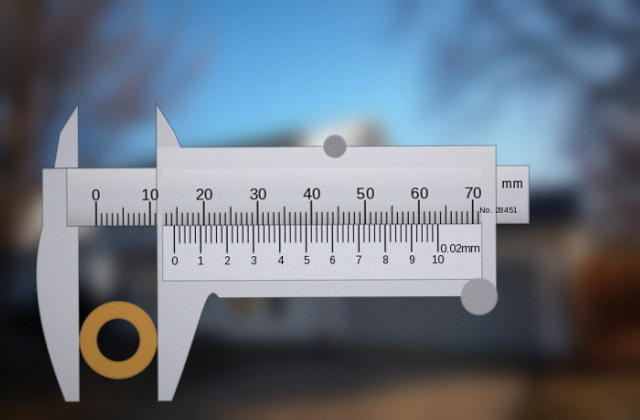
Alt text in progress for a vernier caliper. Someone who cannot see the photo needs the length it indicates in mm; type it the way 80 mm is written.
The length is 14.5 mm
